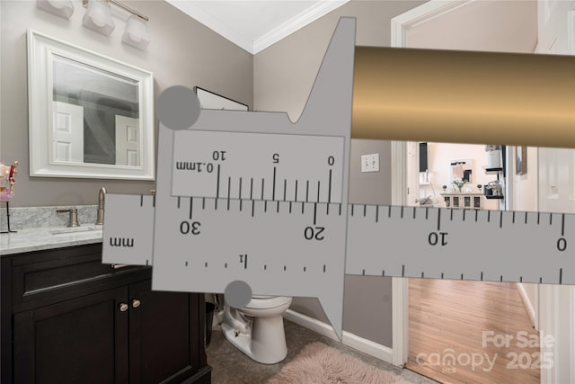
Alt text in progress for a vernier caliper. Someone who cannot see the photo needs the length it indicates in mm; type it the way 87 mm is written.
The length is 18.9 mm
